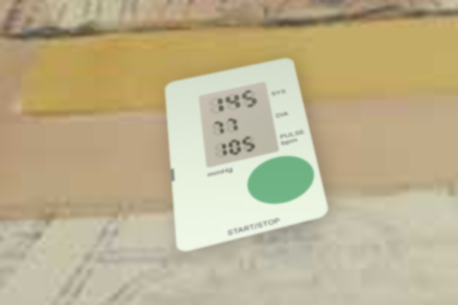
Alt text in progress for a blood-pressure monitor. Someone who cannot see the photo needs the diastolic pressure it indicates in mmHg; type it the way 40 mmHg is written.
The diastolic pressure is 77 mmHg
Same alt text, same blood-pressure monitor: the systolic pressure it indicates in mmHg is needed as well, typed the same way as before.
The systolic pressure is 145 mmHg
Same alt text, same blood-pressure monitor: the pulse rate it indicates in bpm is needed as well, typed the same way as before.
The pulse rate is 105 bpm
